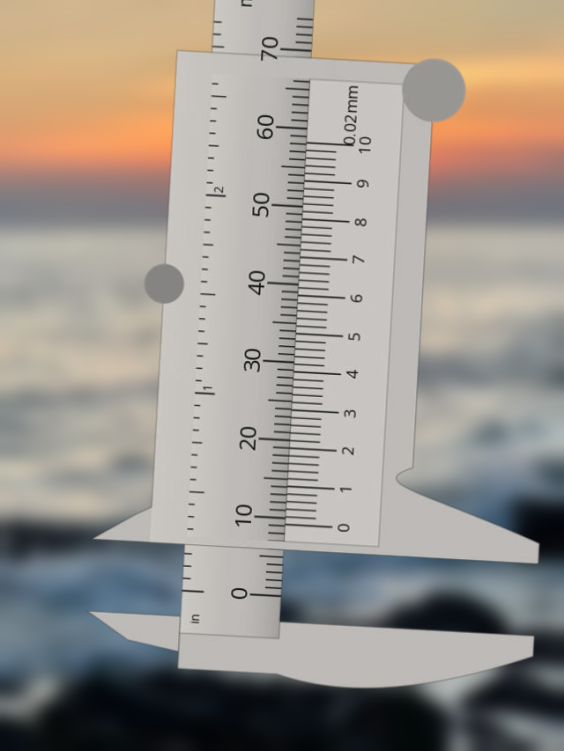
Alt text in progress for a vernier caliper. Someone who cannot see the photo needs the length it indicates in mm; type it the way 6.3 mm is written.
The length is 9.2 mm
